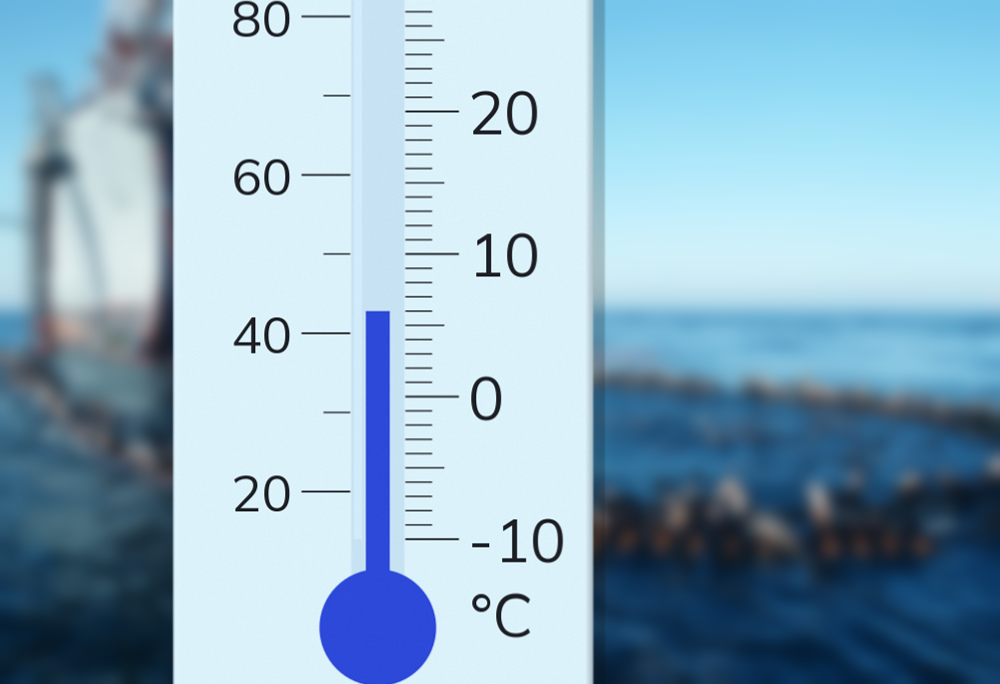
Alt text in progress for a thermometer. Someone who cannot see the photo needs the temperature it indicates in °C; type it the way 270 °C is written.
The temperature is 6 °C
